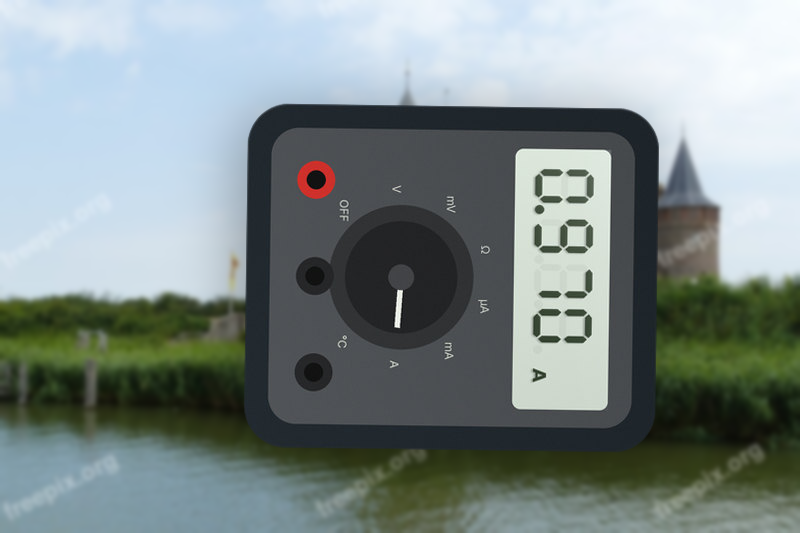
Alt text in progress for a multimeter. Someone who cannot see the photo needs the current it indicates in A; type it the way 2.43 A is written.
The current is 0.970 A
